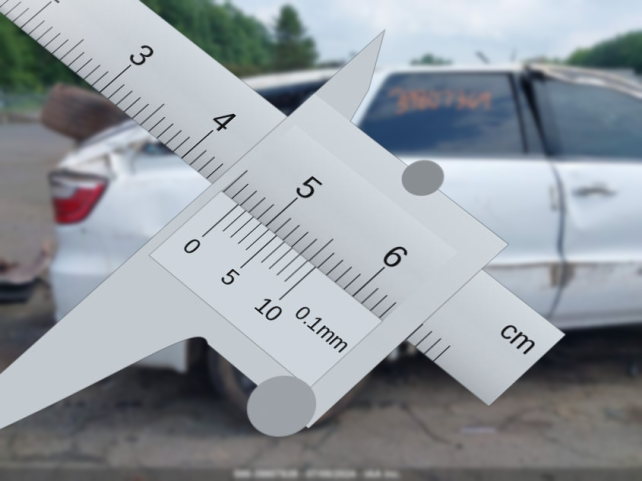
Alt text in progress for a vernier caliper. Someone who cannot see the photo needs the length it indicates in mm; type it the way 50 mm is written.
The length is 46.8 mm
